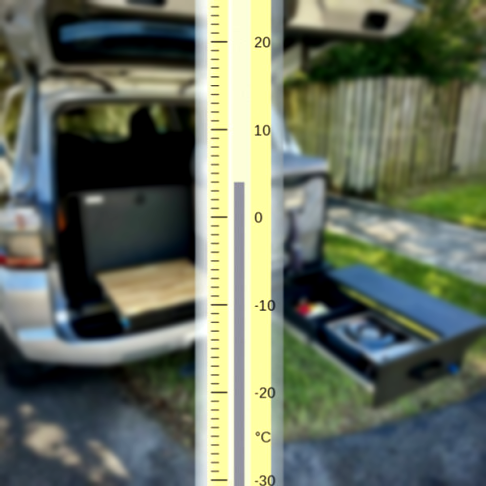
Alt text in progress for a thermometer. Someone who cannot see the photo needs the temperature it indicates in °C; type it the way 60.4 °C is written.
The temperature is 4 °C
